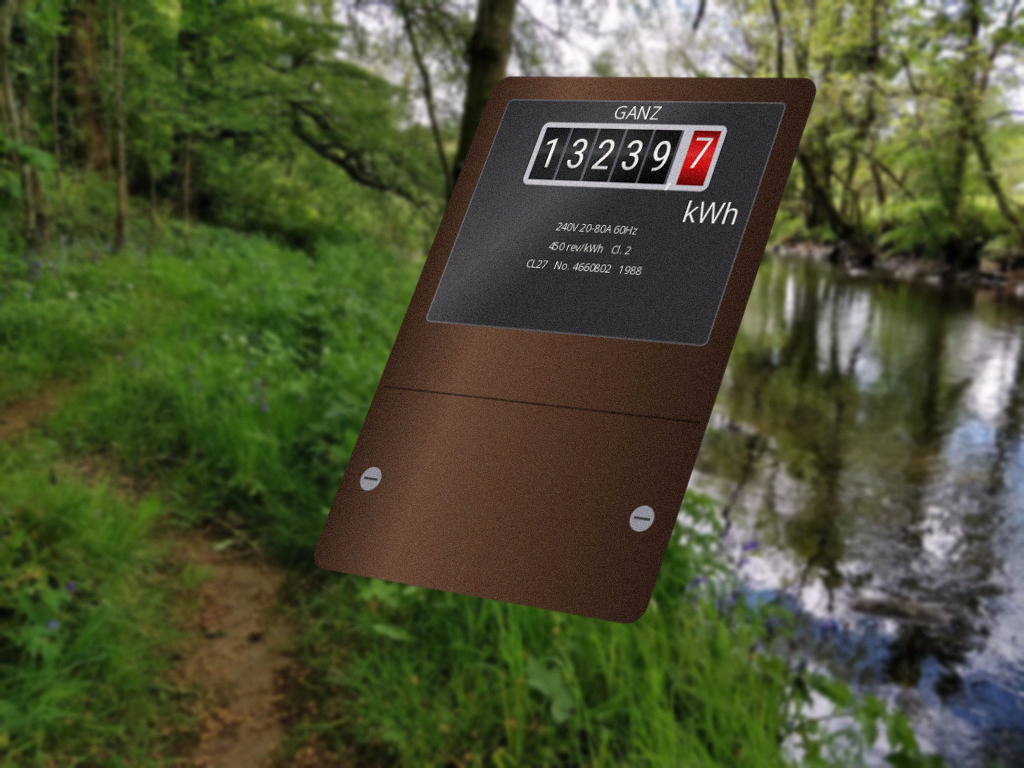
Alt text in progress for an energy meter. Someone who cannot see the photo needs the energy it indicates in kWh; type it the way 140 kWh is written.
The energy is 13239.7 kWh
